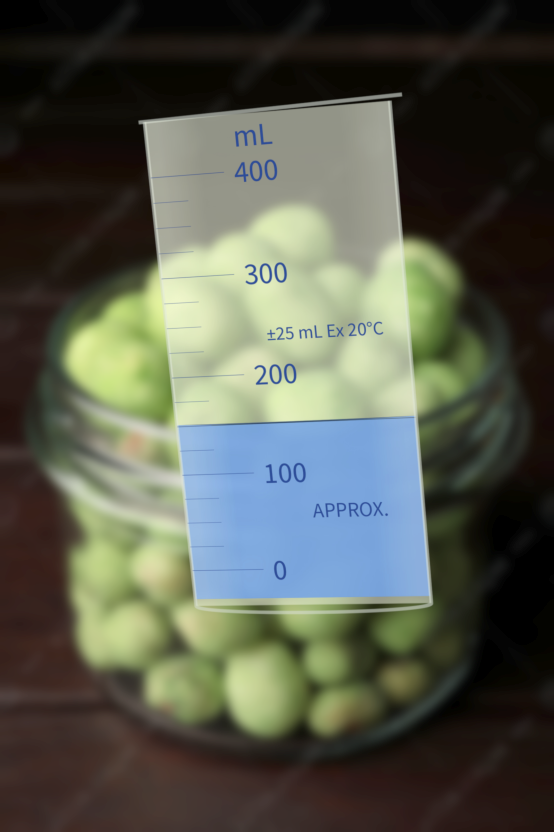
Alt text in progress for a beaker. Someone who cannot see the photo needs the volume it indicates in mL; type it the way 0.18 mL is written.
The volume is 150 mL
